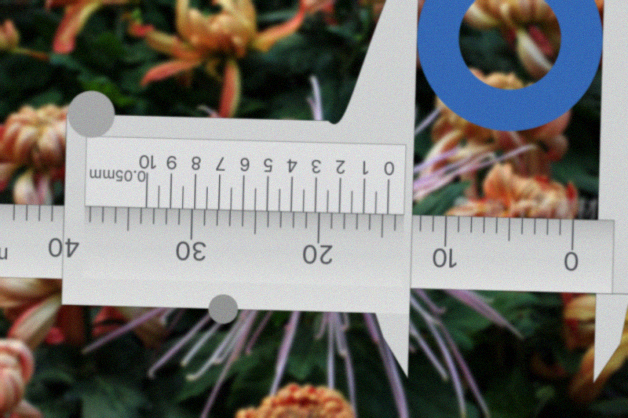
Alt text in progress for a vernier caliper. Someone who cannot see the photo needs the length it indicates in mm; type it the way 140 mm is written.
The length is 14.6 mm
